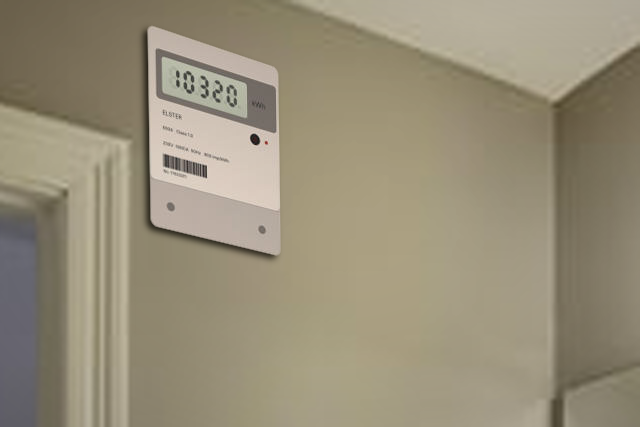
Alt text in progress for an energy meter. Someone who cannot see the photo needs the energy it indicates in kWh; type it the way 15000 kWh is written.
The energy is 10320 kWh
